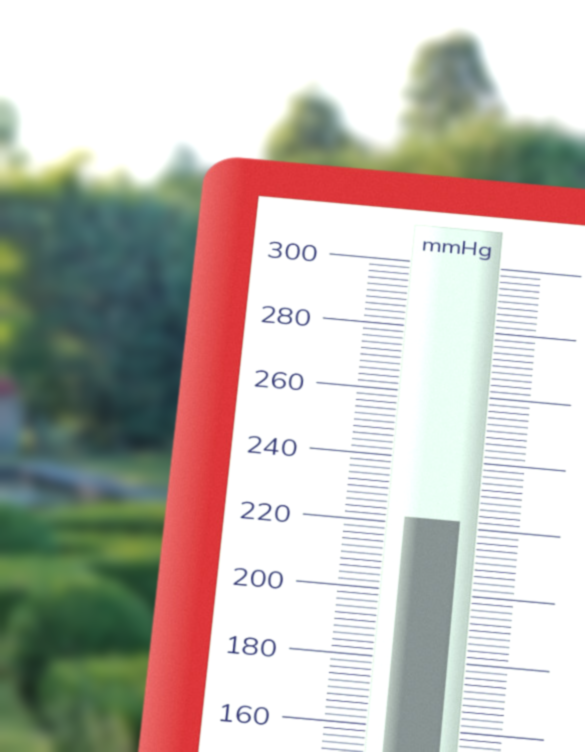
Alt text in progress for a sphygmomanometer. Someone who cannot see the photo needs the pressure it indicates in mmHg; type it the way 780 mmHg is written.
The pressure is 222 mmHg
